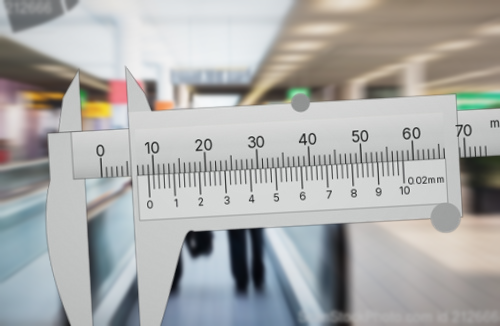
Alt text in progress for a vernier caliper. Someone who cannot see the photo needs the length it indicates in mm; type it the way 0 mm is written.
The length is 9.0 mm
